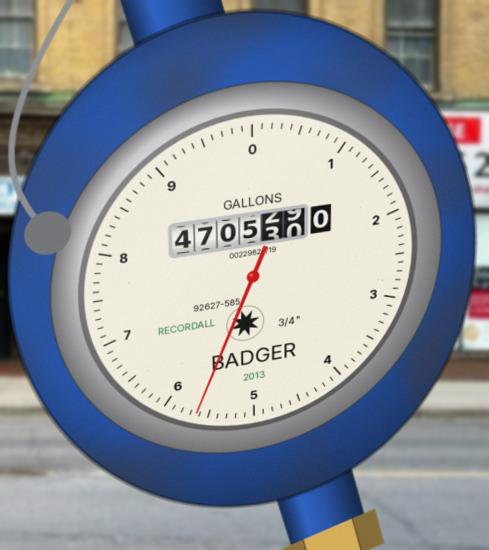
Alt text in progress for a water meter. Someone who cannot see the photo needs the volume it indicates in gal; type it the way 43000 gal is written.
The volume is 4705295.6 gal
